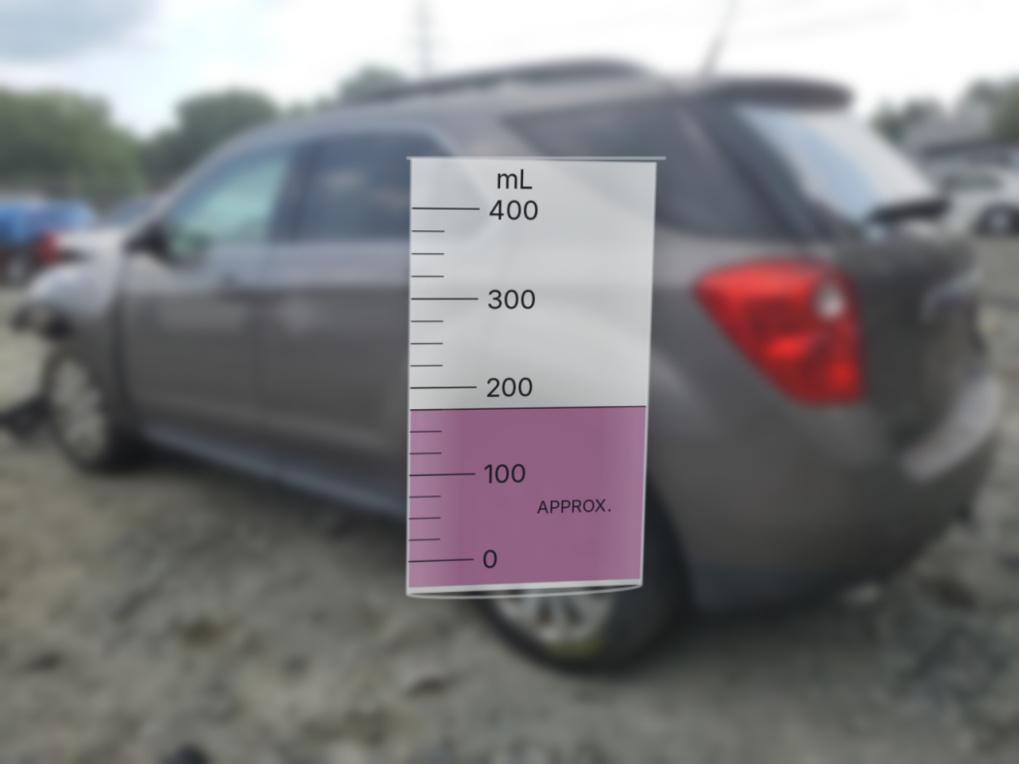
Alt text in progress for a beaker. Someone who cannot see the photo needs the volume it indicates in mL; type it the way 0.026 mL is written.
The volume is 175 mL
